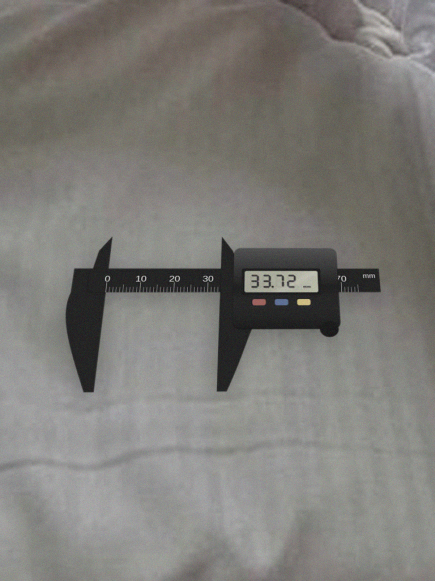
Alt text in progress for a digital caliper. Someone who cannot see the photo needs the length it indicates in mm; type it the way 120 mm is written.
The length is 33.72 mm
